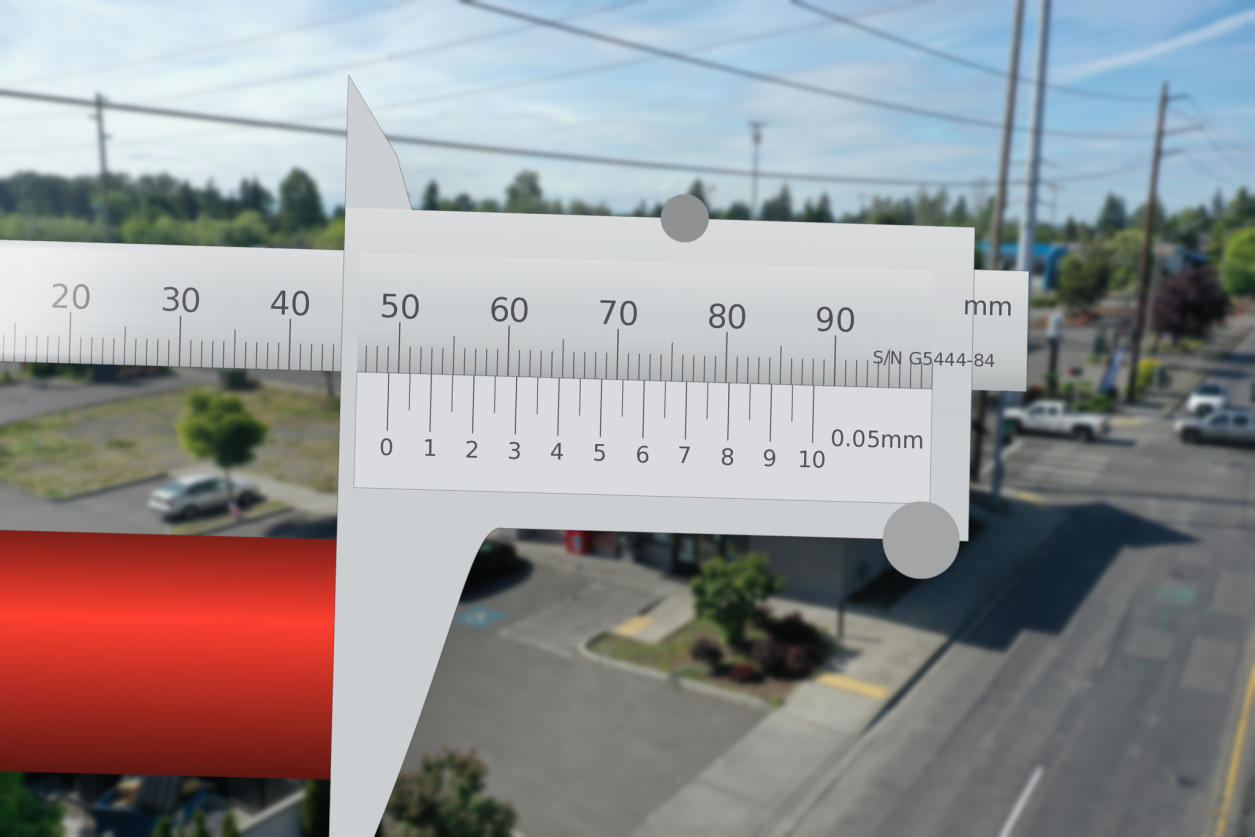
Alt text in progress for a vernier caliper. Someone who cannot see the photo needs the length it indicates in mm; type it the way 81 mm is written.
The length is 49.1 mm
